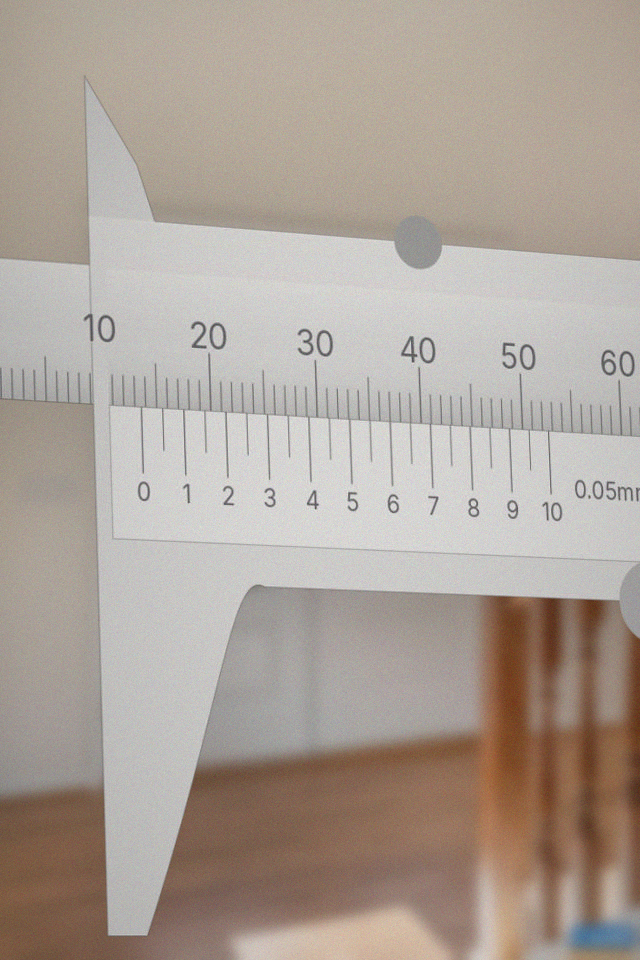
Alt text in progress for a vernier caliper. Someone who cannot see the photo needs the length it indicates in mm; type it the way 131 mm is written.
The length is 13.6 mm
